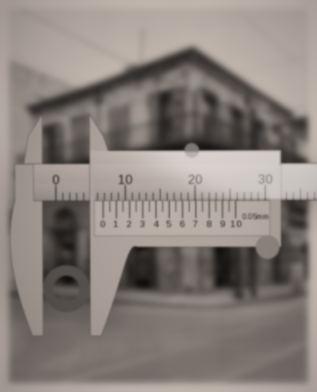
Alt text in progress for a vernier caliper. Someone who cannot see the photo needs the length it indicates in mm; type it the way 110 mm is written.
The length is 6.8 mm
